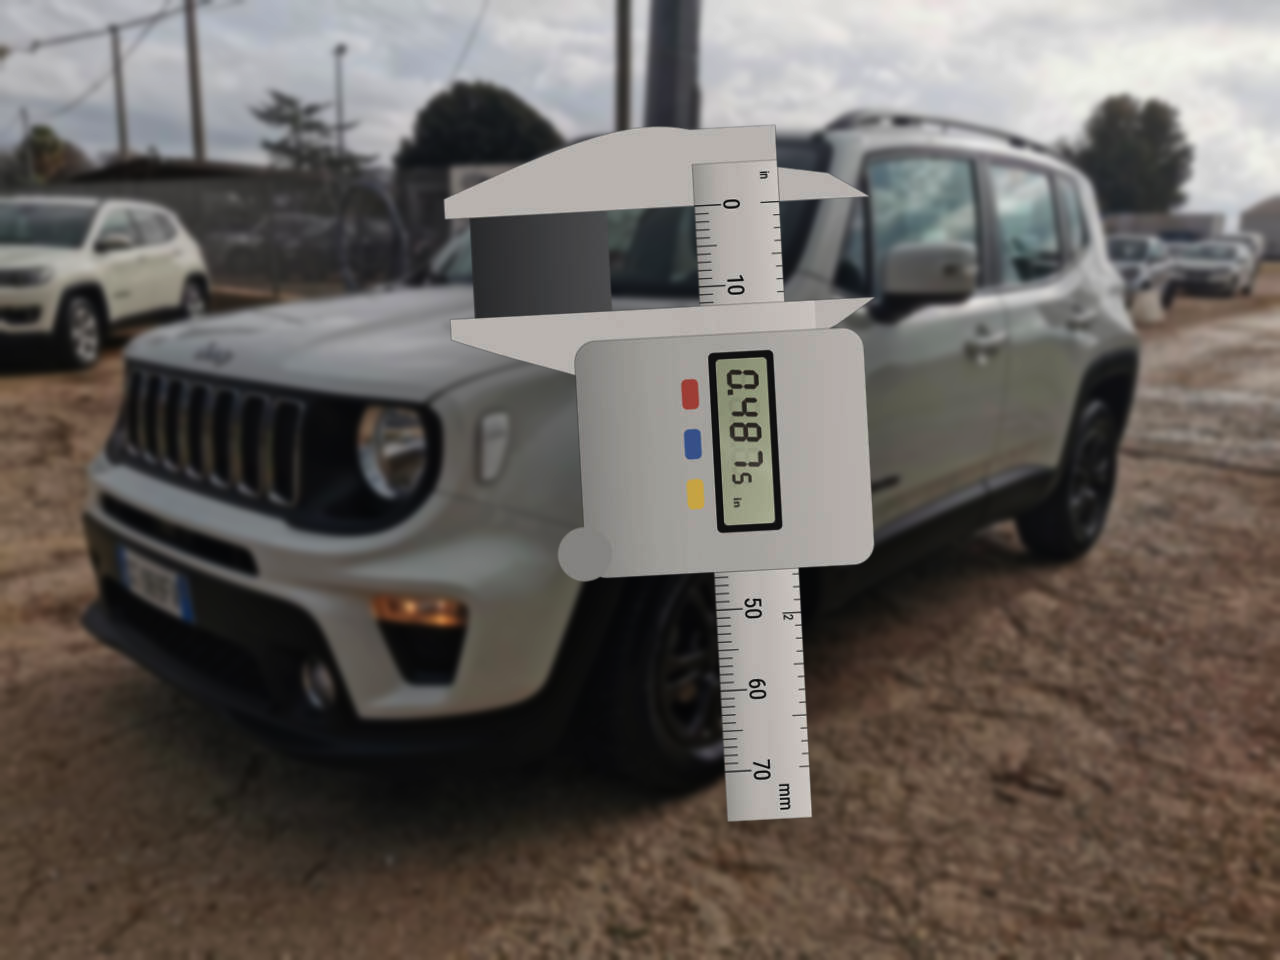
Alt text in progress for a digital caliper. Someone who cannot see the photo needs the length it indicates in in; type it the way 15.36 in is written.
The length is 0.4875 in
